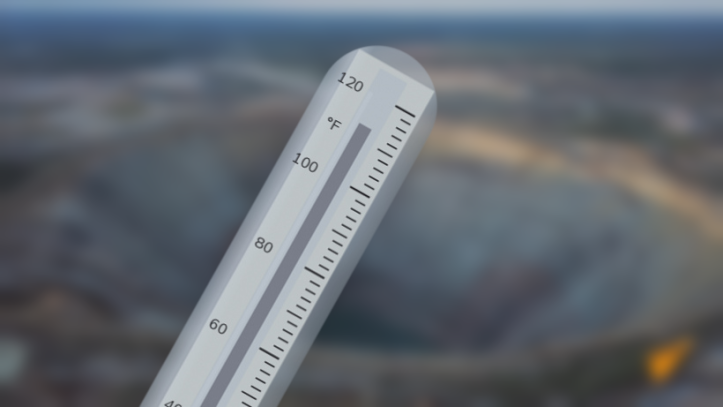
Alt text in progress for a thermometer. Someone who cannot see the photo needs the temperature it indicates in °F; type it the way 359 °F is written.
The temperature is 113 °F
